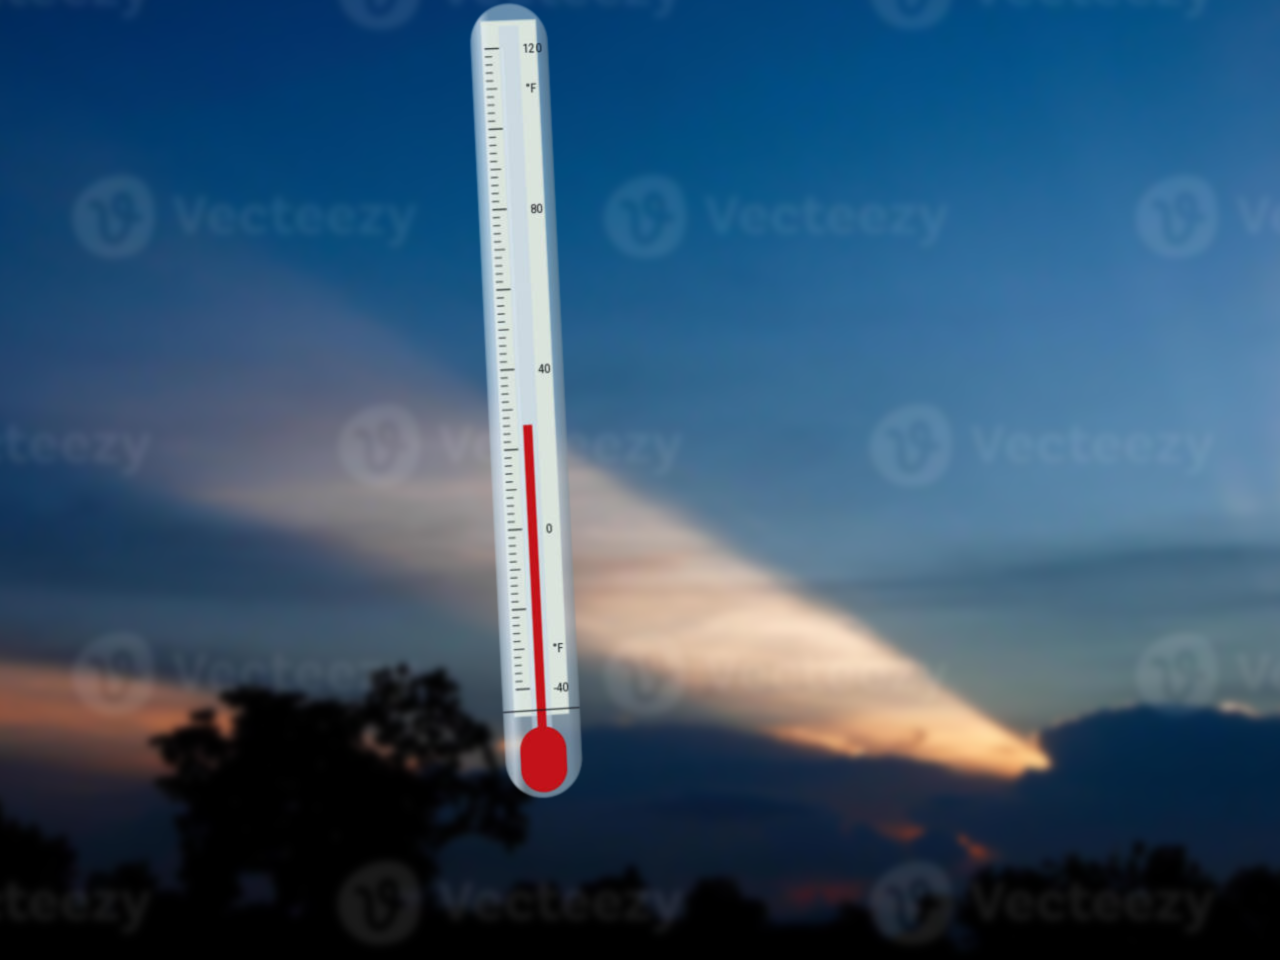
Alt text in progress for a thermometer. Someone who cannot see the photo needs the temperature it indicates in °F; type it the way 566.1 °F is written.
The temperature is 26 °F
